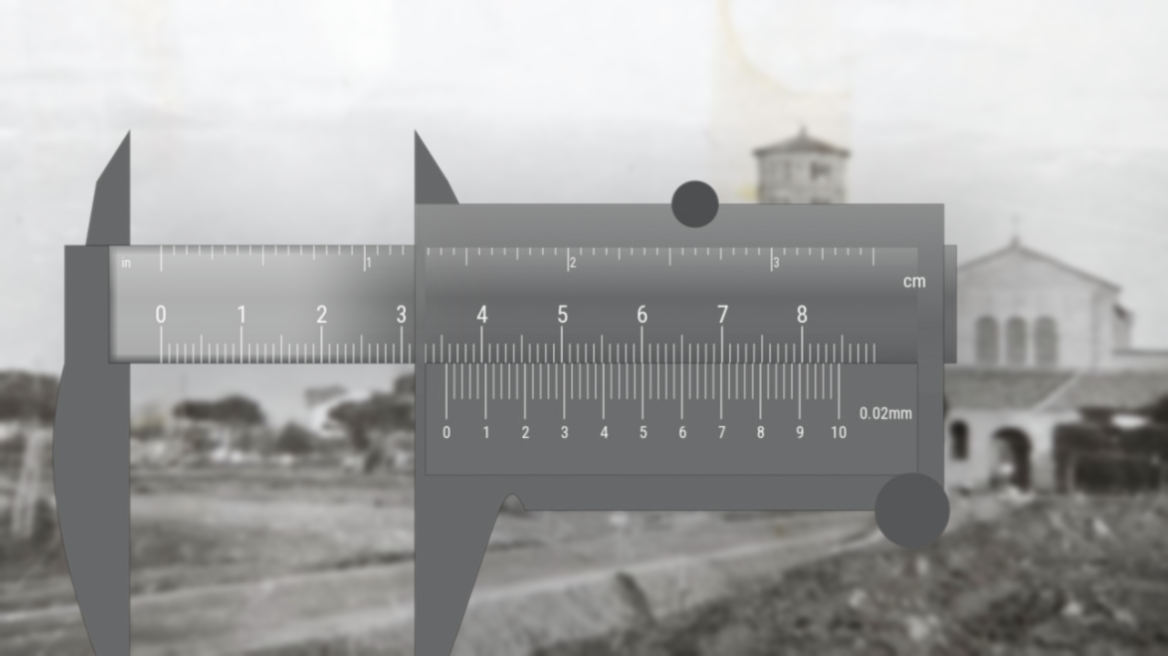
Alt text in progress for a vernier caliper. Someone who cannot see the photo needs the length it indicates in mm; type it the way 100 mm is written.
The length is 35.6 mm
